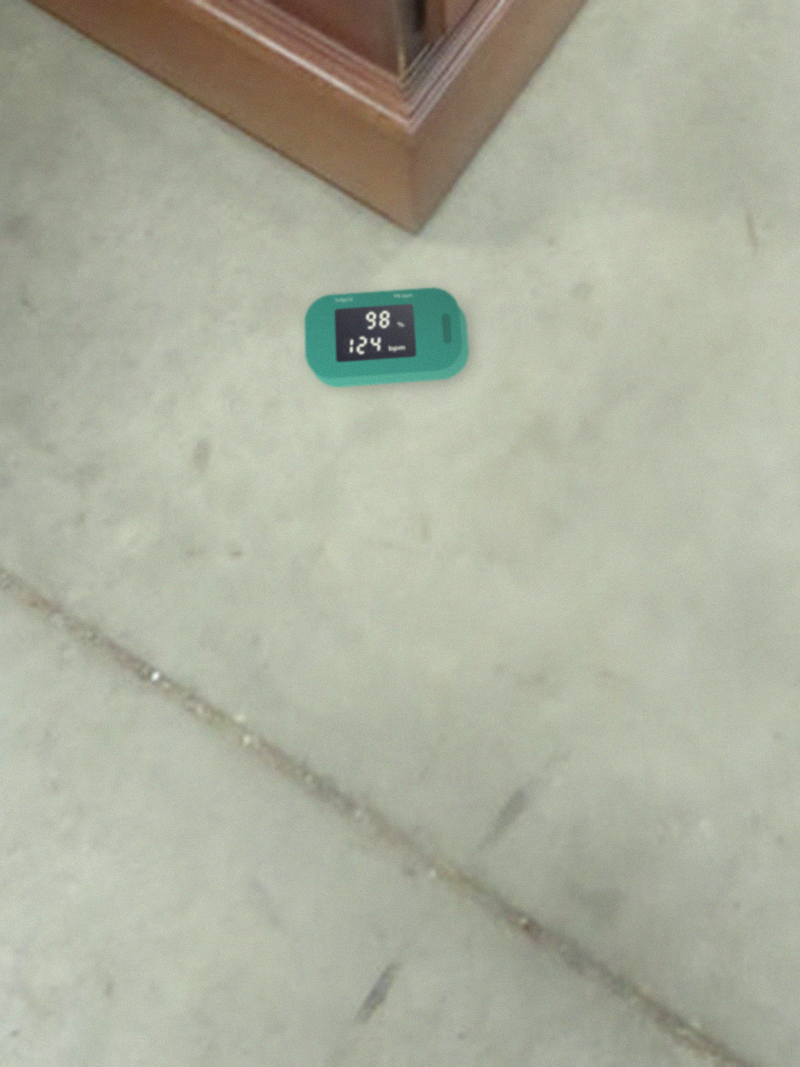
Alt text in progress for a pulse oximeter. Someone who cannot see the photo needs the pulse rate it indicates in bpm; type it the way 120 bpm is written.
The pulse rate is 124 bpm
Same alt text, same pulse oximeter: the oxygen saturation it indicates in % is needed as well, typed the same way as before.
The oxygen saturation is 98 %
